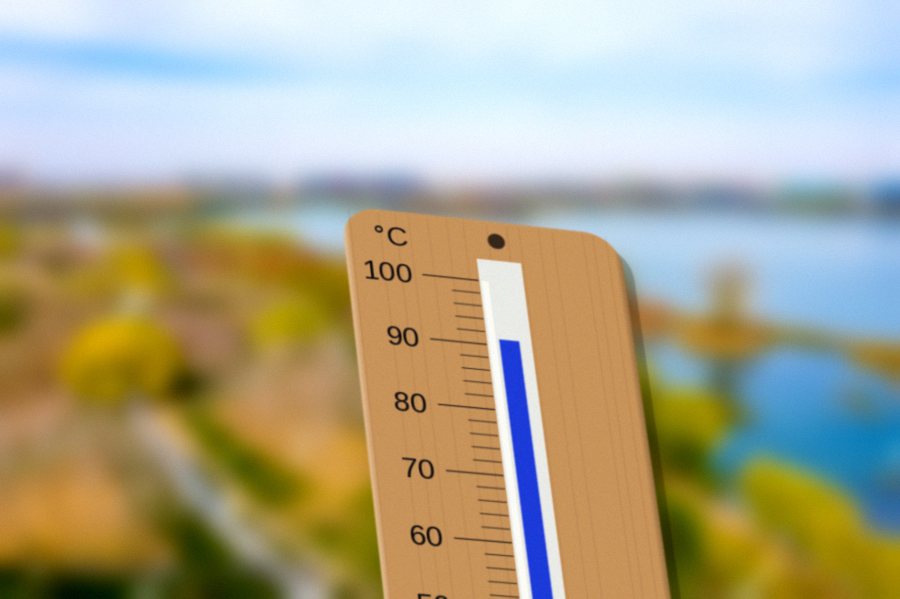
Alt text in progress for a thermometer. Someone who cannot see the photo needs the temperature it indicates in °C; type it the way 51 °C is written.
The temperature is 91 °C
